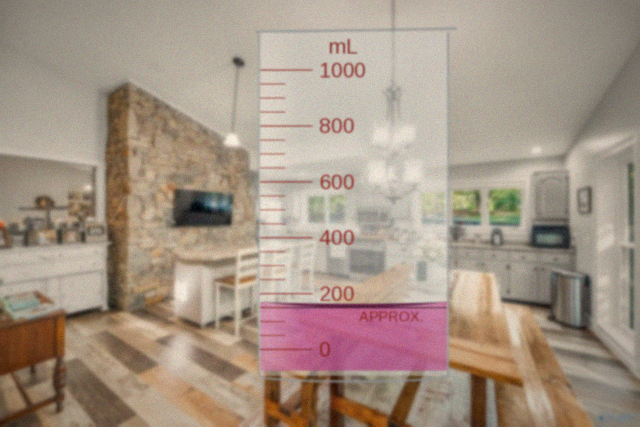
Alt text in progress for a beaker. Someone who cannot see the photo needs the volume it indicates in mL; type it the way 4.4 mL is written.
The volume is 150 mL
